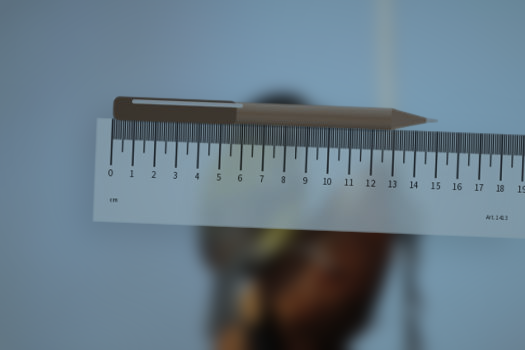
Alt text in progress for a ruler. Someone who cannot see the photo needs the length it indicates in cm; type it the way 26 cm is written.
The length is 15 cm
